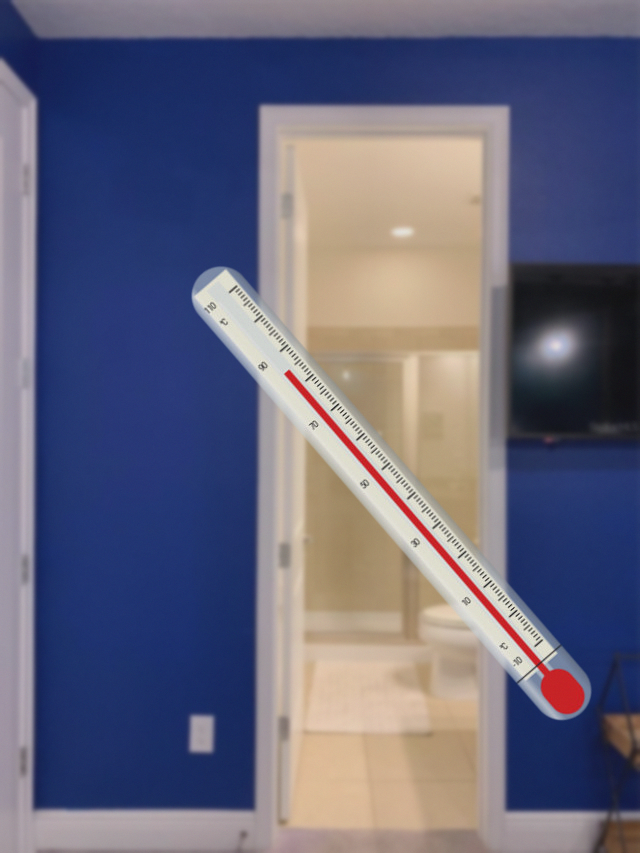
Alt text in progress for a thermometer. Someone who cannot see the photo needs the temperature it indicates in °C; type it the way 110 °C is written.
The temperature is 85 °C
